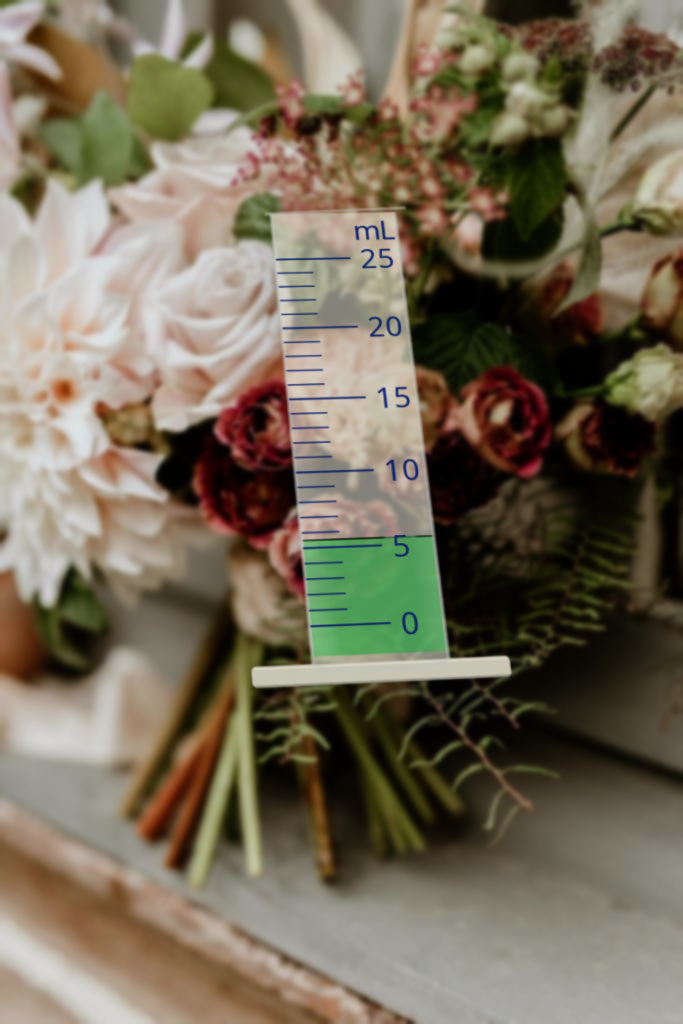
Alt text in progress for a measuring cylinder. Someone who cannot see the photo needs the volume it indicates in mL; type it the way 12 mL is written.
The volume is 5.5 mL
